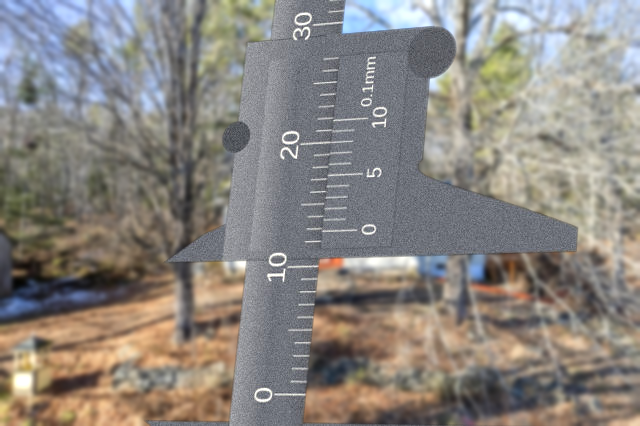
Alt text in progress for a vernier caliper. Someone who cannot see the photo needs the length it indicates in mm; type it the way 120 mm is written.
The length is 12.8 mm
